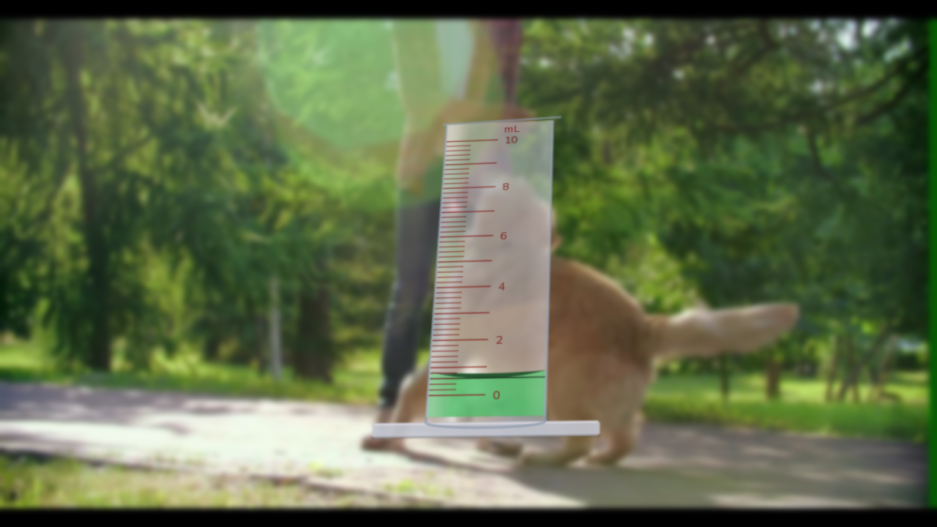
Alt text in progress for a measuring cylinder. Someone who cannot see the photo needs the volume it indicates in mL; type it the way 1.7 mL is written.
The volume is 0.6 mL
